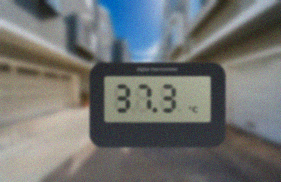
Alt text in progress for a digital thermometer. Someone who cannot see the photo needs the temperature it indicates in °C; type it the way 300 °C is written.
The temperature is 37.3 °C
